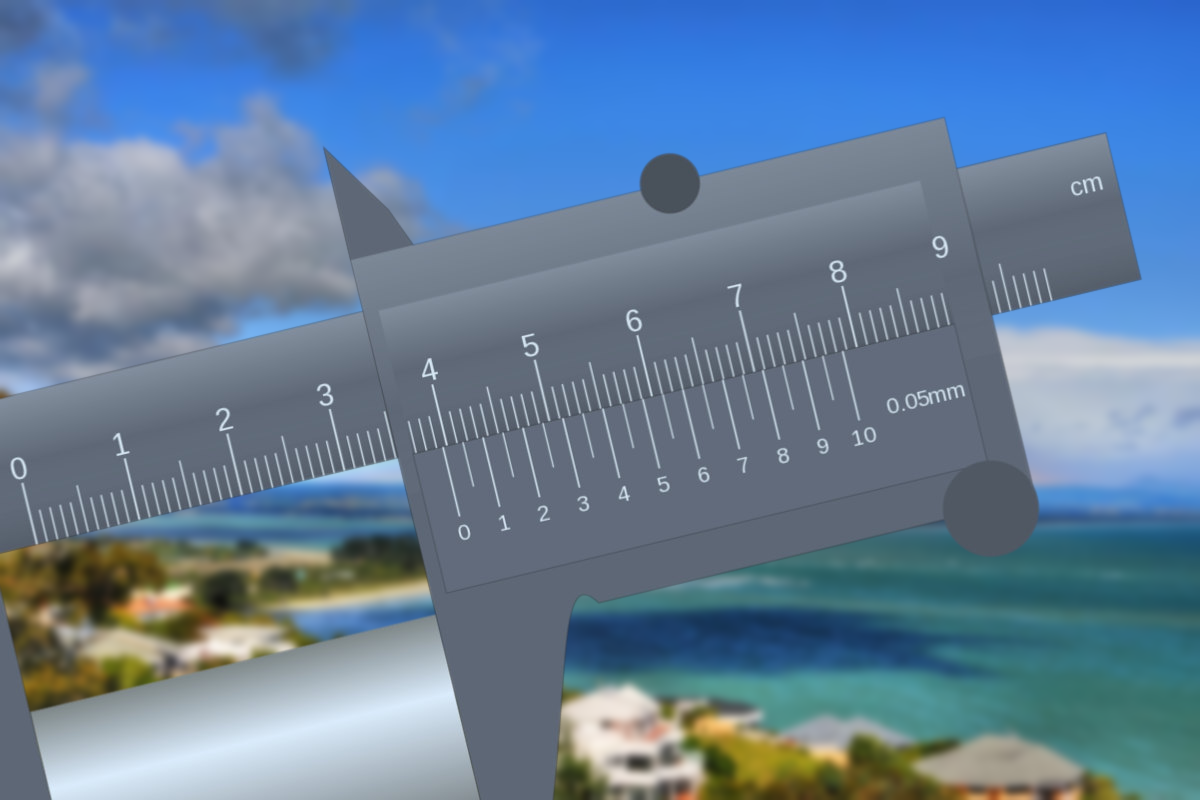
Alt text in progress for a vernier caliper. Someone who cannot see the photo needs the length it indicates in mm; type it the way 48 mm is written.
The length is 39.6 mm
